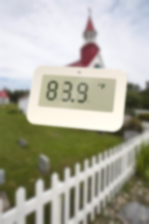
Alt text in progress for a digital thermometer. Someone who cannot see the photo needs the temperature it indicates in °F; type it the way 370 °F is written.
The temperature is 83.9 °F
